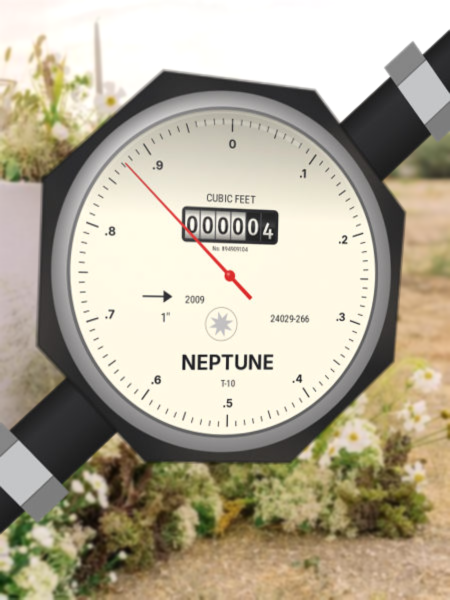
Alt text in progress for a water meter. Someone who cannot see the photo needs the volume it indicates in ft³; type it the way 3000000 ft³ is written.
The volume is 3.87 ft³
